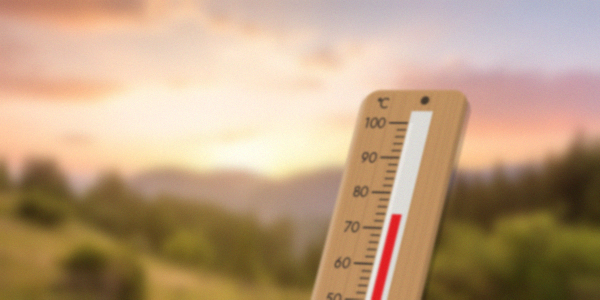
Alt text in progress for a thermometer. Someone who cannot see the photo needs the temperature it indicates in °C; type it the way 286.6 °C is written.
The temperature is 74 °C
